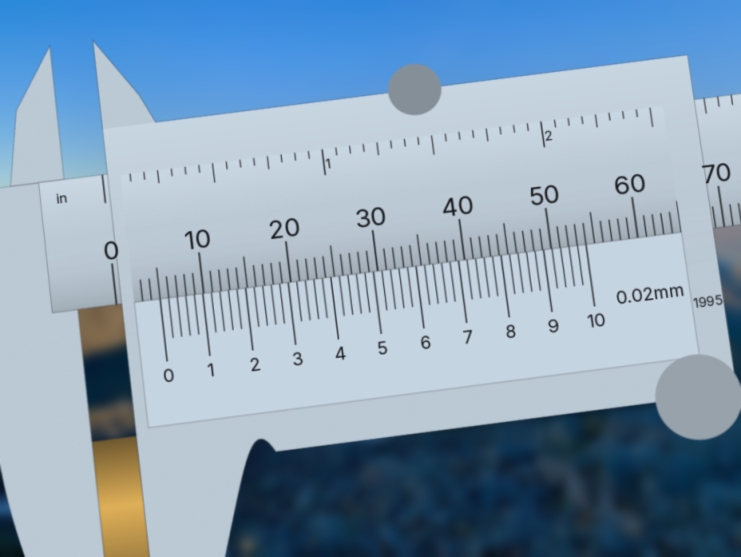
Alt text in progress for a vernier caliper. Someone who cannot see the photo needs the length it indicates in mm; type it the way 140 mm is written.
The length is 5.0 mm
